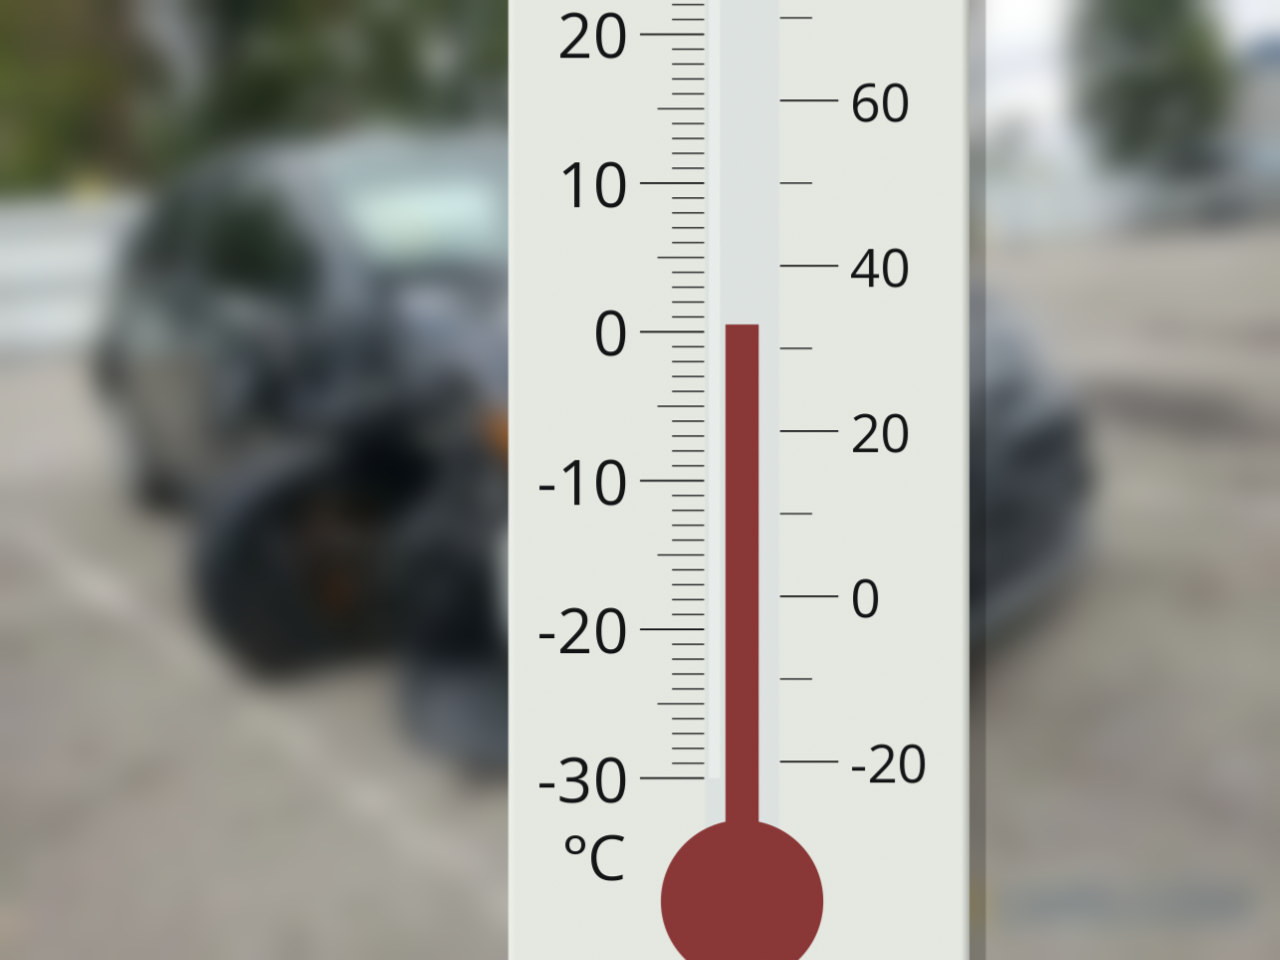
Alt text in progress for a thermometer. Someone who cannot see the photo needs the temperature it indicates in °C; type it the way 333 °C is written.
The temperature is 0.5 °C
